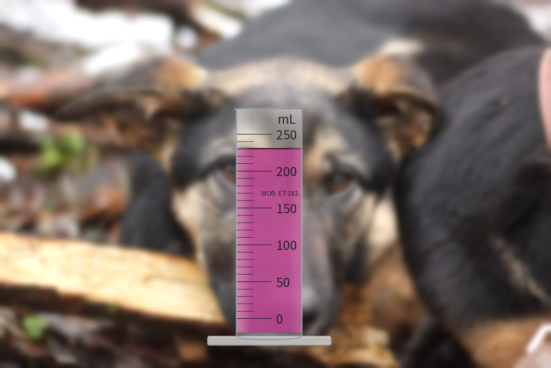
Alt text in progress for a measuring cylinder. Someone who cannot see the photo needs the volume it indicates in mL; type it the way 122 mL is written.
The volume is 230 mL
